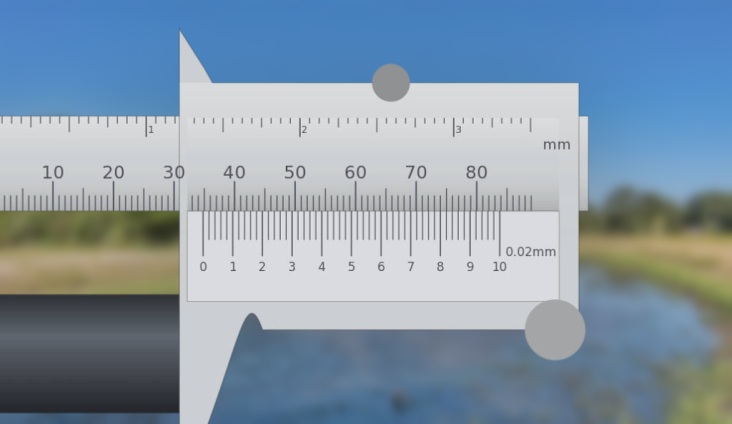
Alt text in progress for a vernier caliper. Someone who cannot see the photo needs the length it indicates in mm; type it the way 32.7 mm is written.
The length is 34.8 mm
